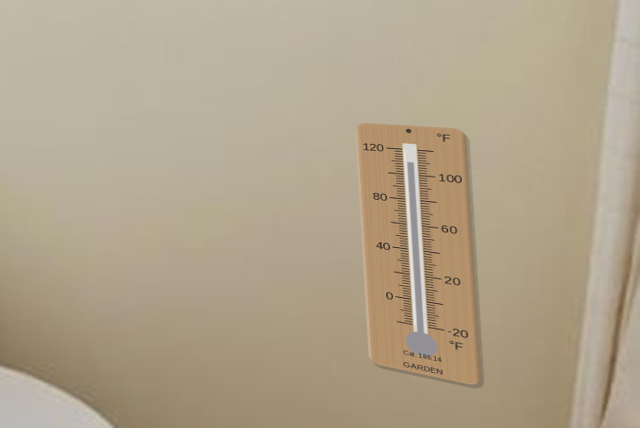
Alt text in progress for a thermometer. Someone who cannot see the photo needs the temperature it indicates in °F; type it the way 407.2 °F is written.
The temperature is 110 °F
